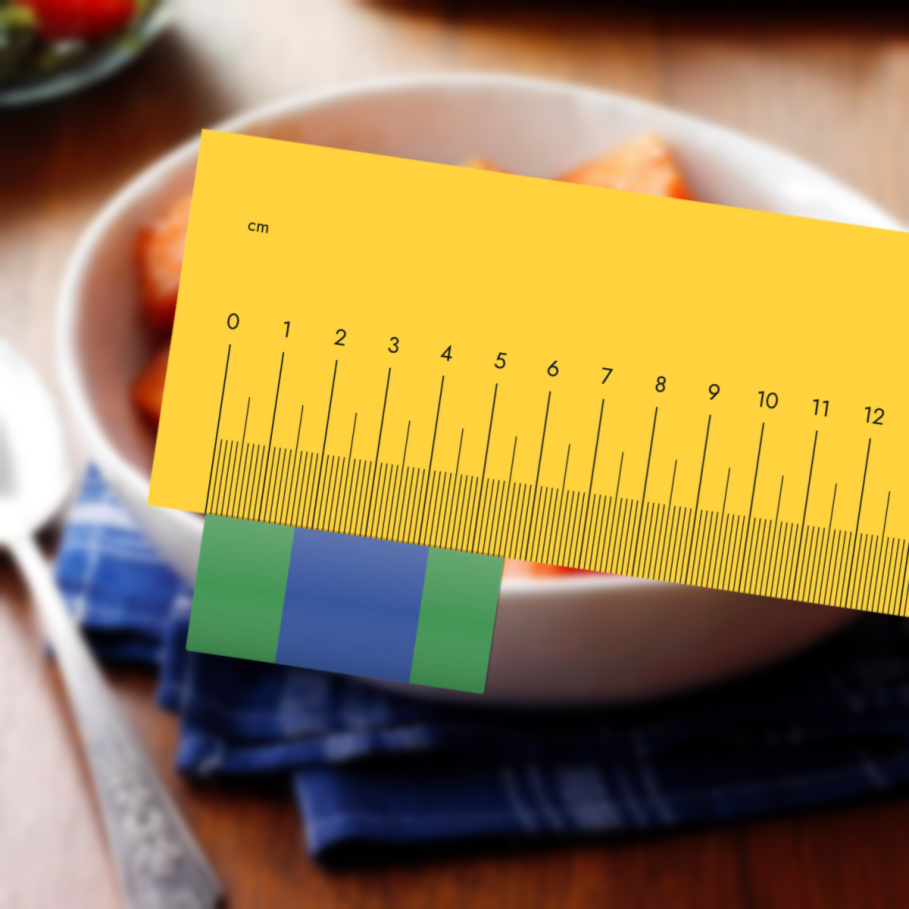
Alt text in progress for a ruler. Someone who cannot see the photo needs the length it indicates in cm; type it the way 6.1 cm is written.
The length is 5.6 cm
